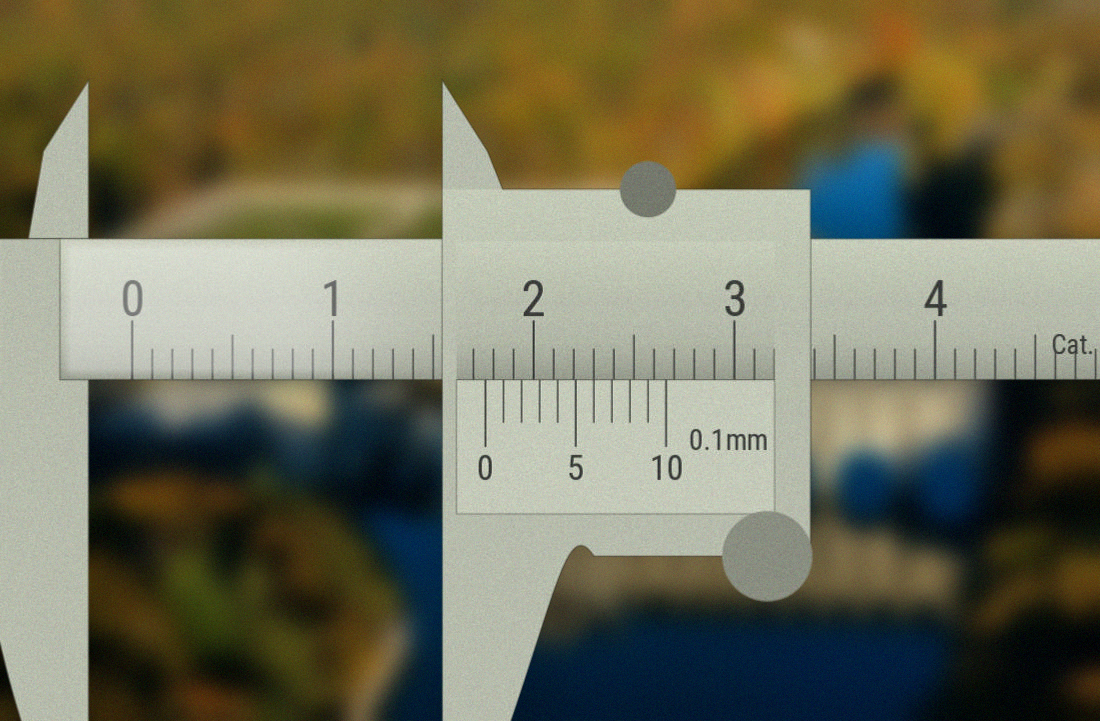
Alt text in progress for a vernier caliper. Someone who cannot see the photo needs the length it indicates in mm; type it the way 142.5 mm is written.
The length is 17.6 mm
